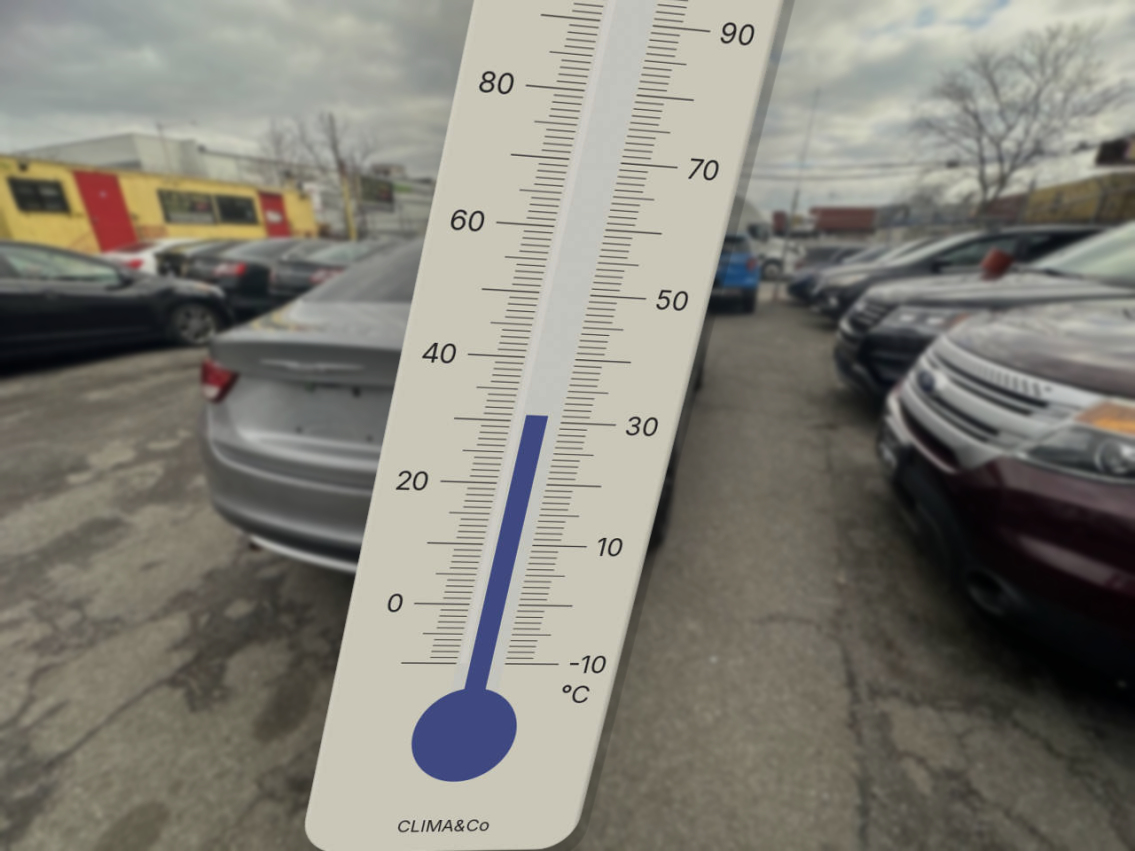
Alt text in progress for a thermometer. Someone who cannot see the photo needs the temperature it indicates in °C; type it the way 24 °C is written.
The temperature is 31 °C
